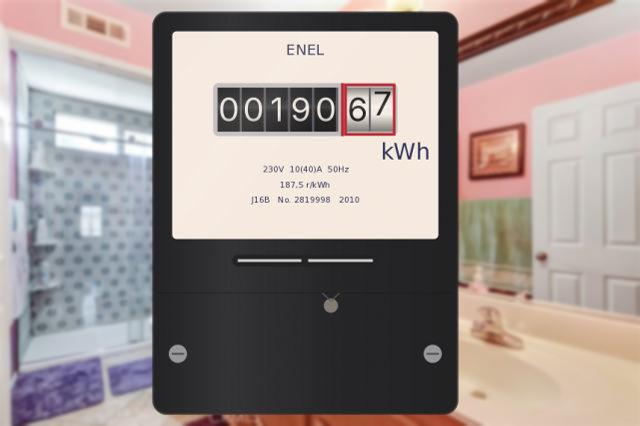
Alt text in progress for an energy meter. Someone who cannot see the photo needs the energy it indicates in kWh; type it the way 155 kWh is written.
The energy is 190.67 kWh
